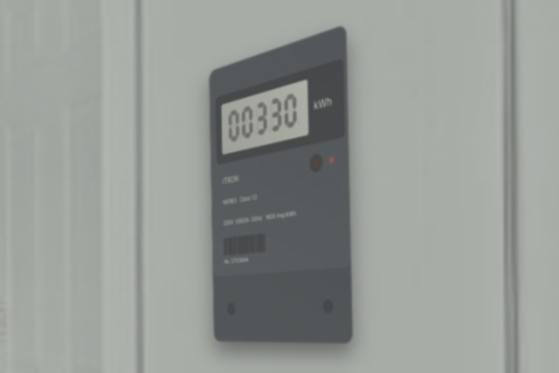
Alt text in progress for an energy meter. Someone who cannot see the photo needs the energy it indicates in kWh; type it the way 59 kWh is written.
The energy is 330 kWh
